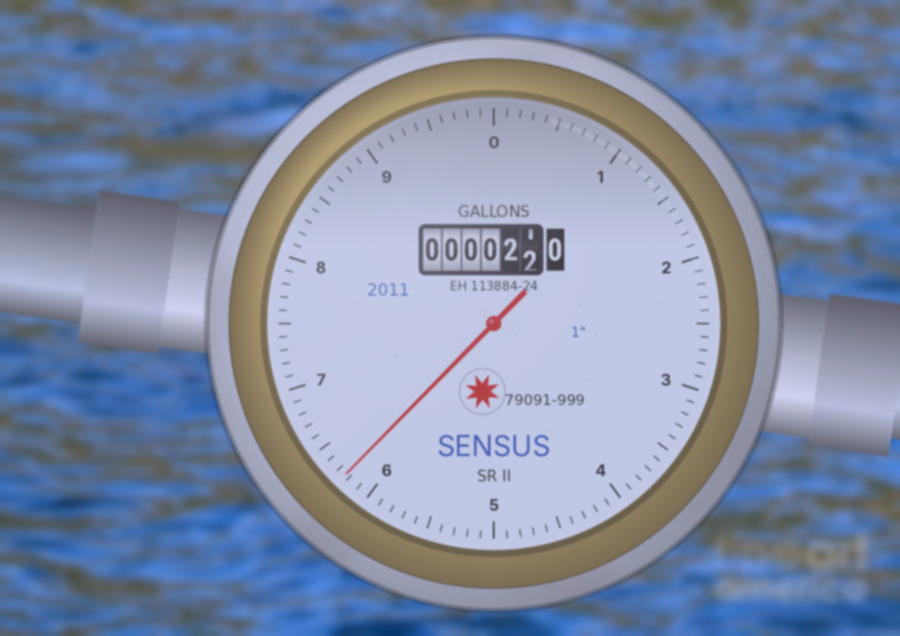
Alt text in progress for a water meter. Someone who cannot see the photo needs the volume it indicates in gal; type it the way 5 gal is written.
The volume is 216.2 gal
